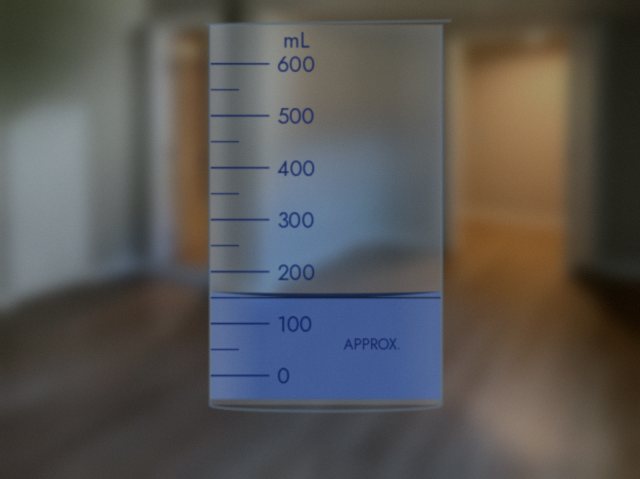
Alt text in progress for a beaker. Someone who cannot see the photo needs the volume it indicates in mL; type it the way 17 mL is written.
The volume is 150 mL
